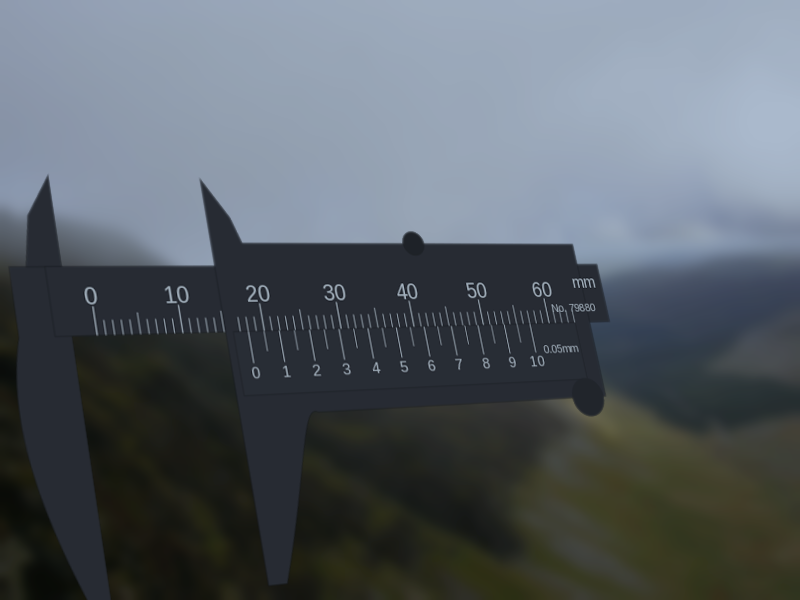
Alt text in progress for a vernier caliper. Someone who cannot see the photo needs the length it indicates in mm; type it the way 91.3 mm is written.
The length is 18.0 mm
